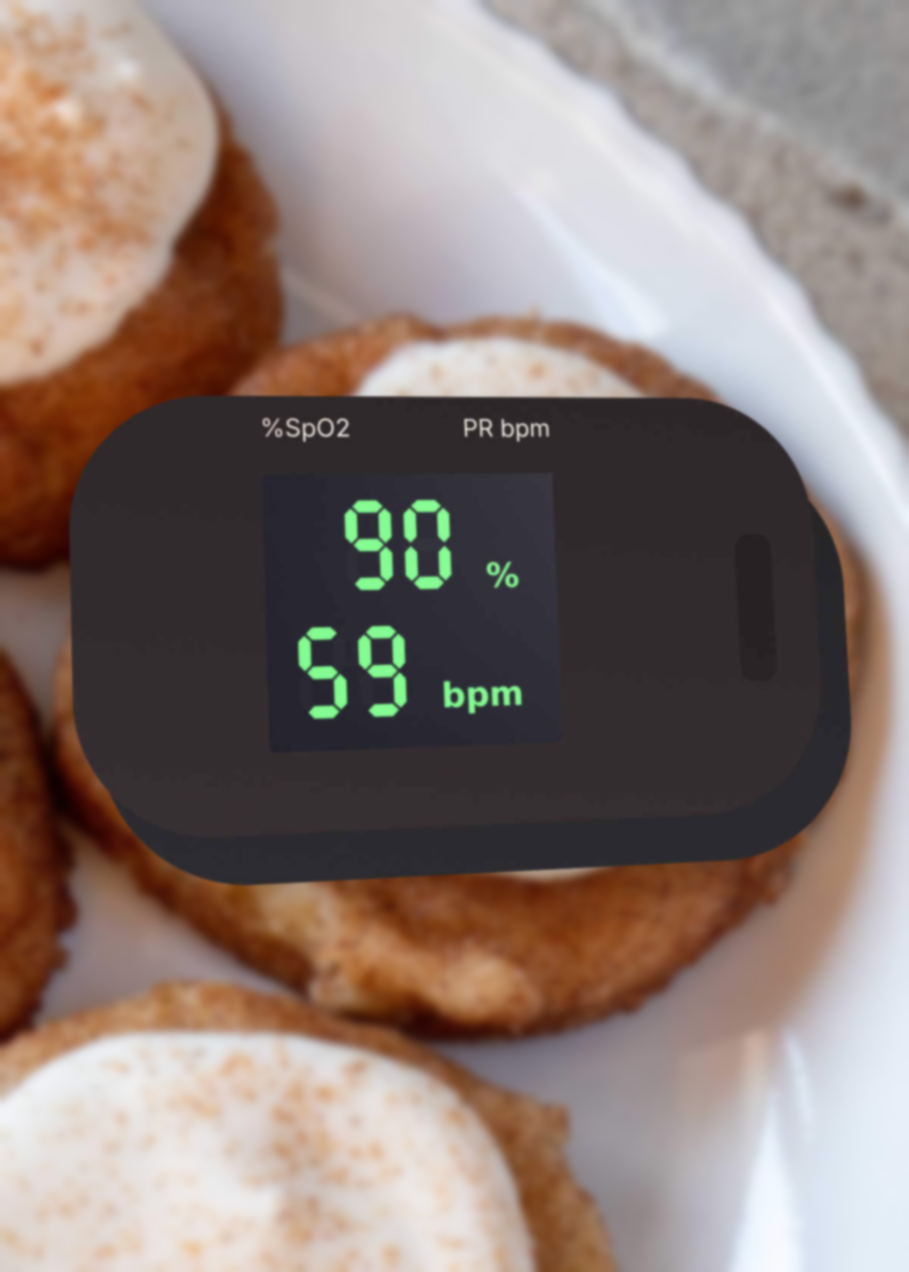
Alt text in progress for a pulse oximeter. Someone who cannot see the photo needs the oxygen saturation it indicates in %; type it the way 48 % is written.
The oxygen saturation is 90 %
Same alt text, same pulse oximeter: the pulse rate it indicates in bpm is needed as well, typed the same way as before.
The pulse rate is 59 bpm
